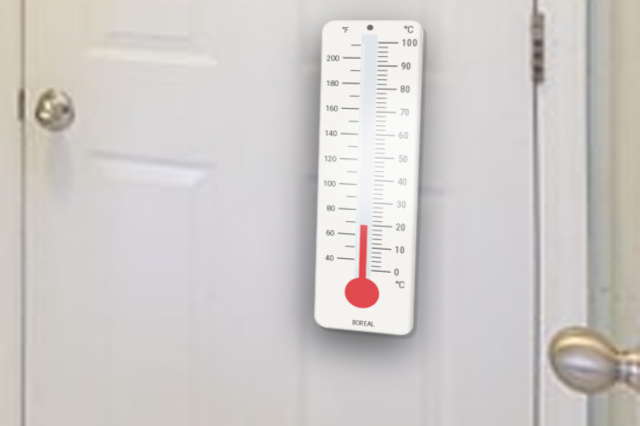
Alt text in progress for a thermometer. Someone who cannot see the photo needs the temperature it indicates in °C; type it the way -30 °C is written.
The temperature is 20 °C
